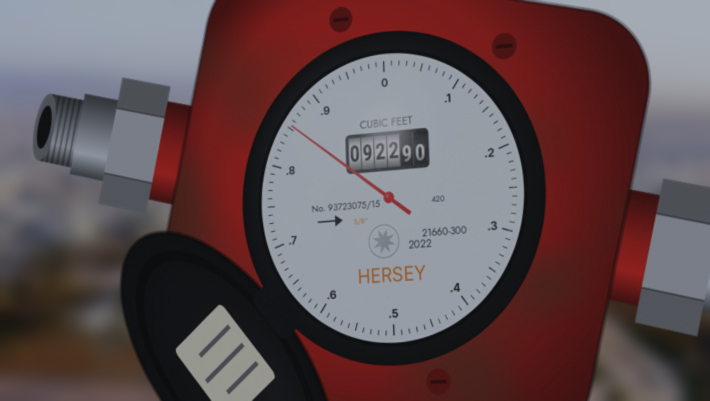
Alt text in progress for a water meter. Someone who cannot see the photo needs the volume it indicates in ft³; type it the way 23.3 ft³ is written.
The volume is 92289.85 ft³
